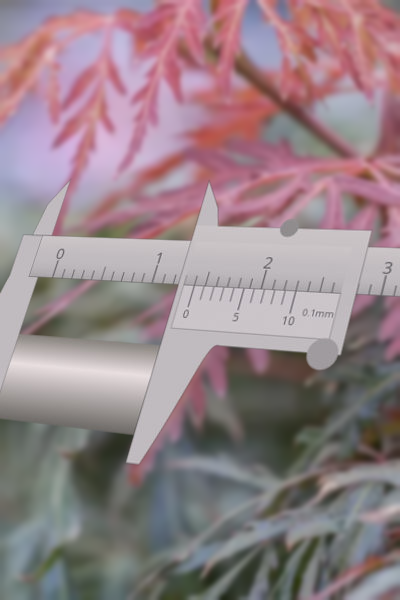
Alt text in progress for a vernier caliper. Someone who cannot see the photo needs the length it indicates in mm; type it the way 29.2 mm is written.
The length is 14.0 mm
